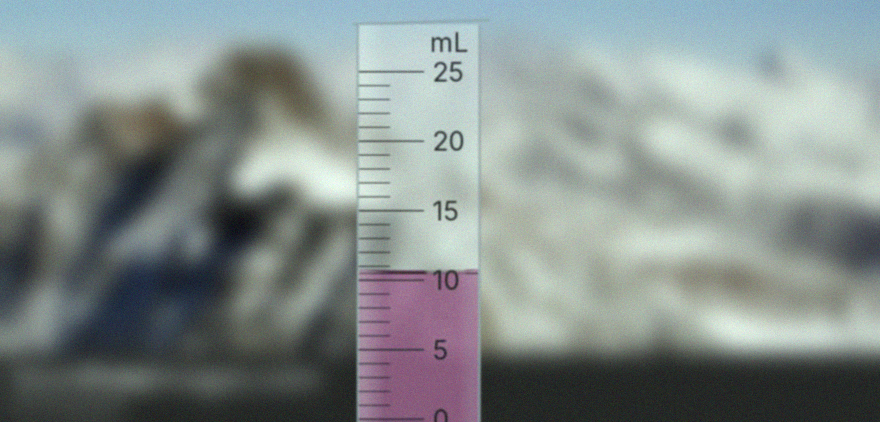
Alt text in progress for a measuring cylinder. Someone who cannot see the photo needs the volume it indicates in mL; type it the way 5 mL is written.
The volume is 10.5 mL
